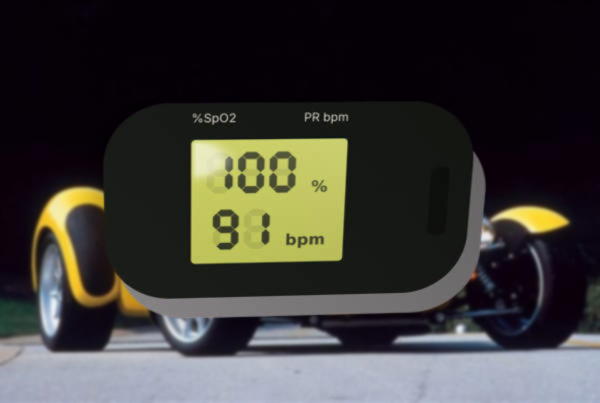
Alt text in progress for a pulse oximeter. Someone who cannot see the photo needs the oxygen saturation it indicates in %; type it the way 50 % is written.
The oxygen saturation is 100 %
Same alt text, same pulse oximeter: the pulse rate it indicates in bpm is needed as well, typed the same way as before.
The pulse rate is 91 bpm
